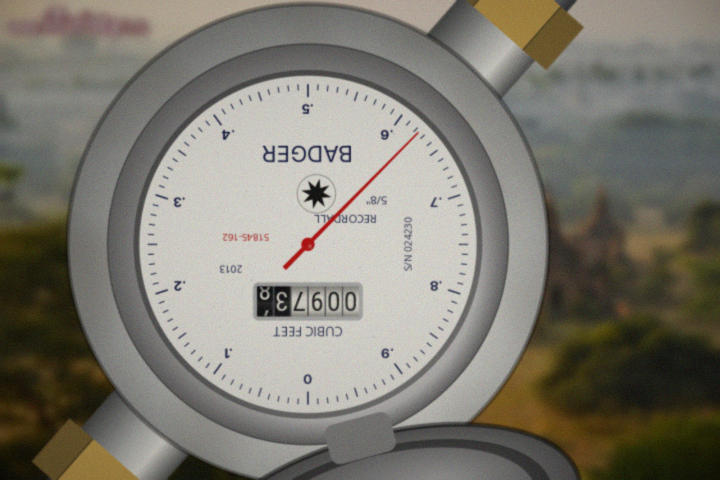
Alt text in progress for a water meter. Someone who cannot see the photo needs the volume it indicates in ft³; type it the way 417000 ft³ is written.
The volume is 9737.62 ft³
